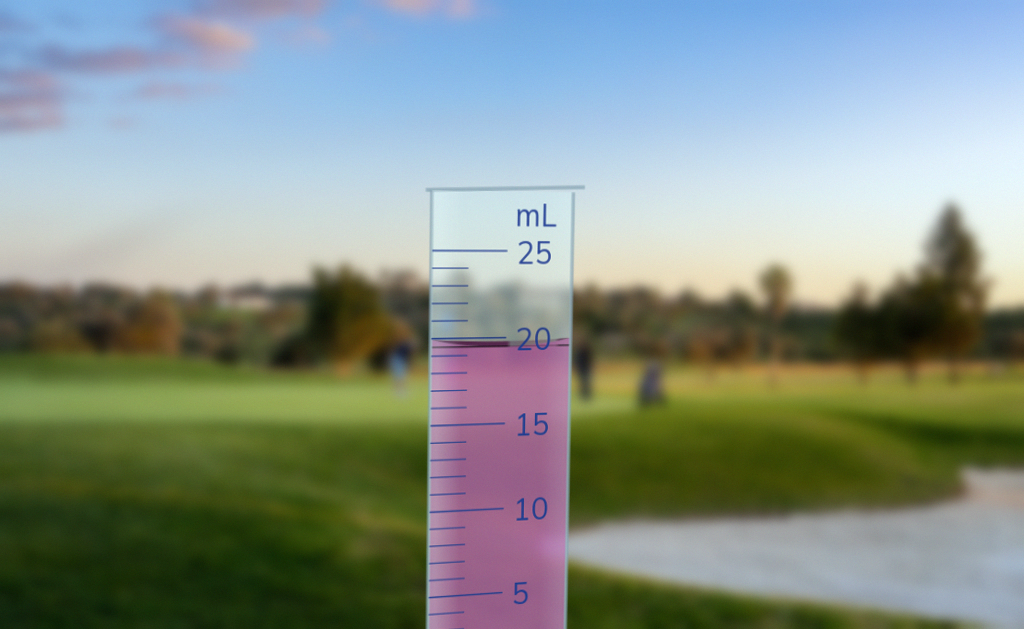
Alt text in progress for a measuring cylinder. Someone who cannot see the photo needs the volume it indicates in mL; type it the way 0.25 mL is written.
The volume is 19.5 mL
